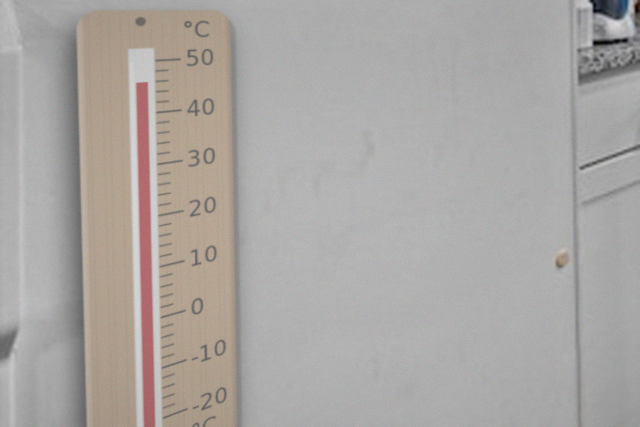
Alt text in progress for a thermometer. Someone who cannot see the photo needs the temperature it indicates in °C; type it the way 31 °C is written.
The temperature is 46 °C
